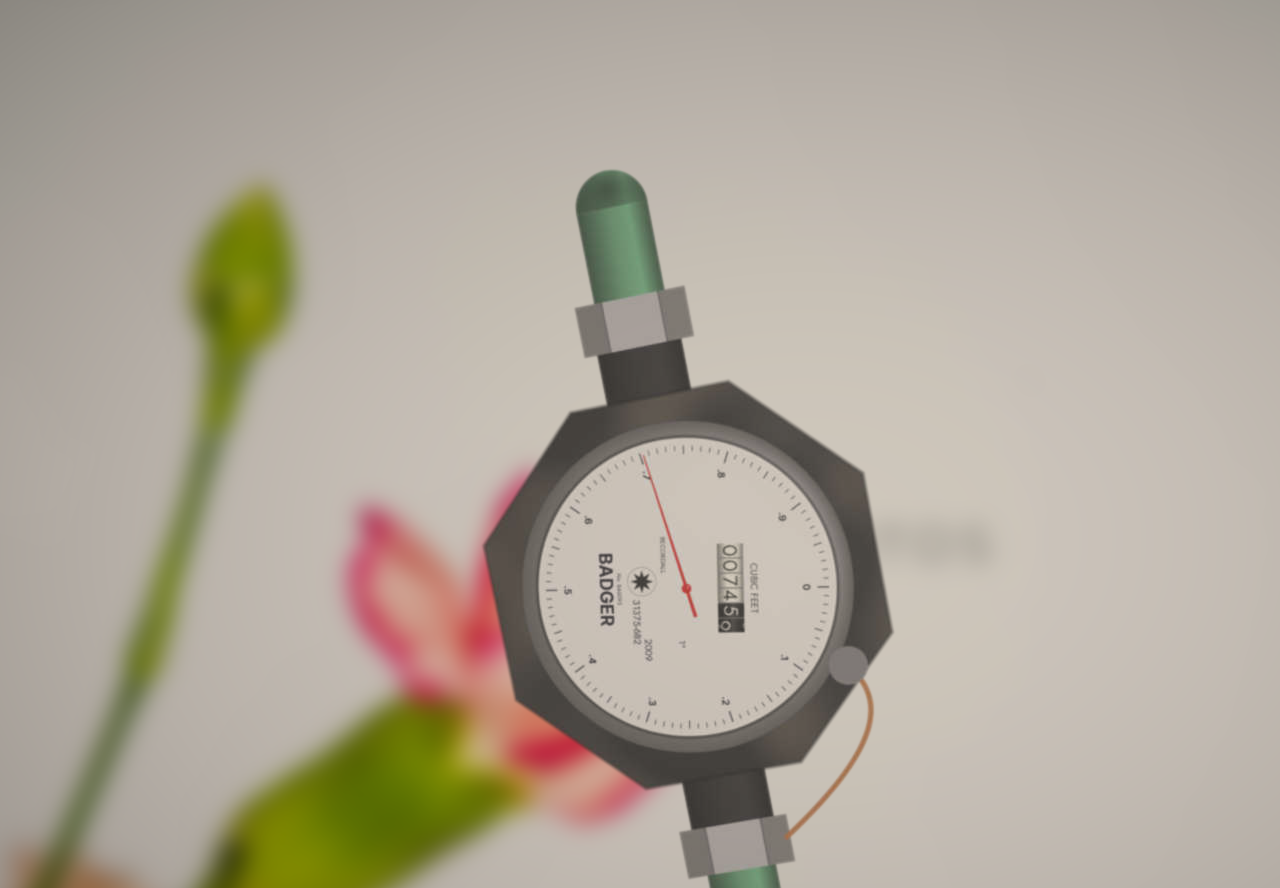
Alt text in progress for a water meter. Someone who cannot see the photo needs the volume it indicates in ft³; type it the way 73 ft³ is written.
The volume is 7458.70 ft³
